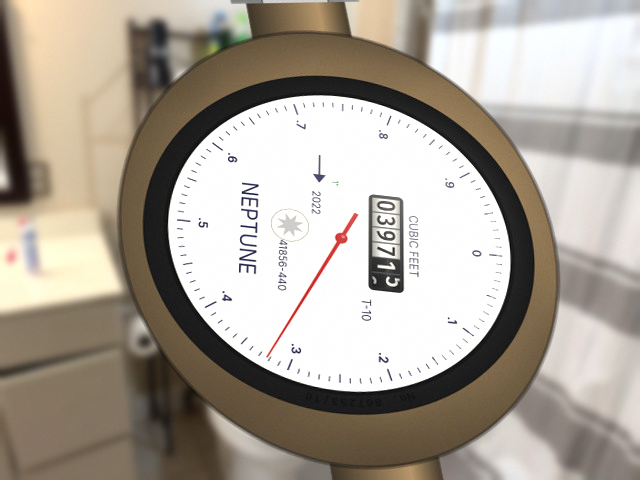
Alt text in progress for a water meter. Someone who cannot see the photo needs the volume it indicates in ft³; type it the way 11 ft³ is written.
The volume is 39715.32 ft³
